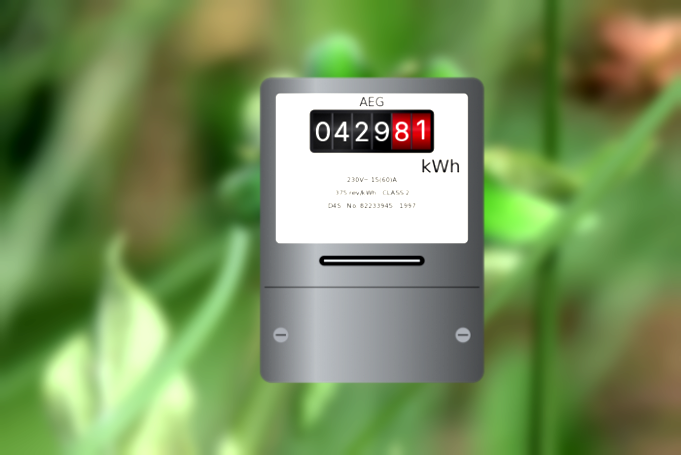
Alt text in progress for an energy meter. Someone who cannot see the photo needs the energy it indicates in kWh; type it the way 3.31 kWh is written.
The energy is 429.81 kWh
